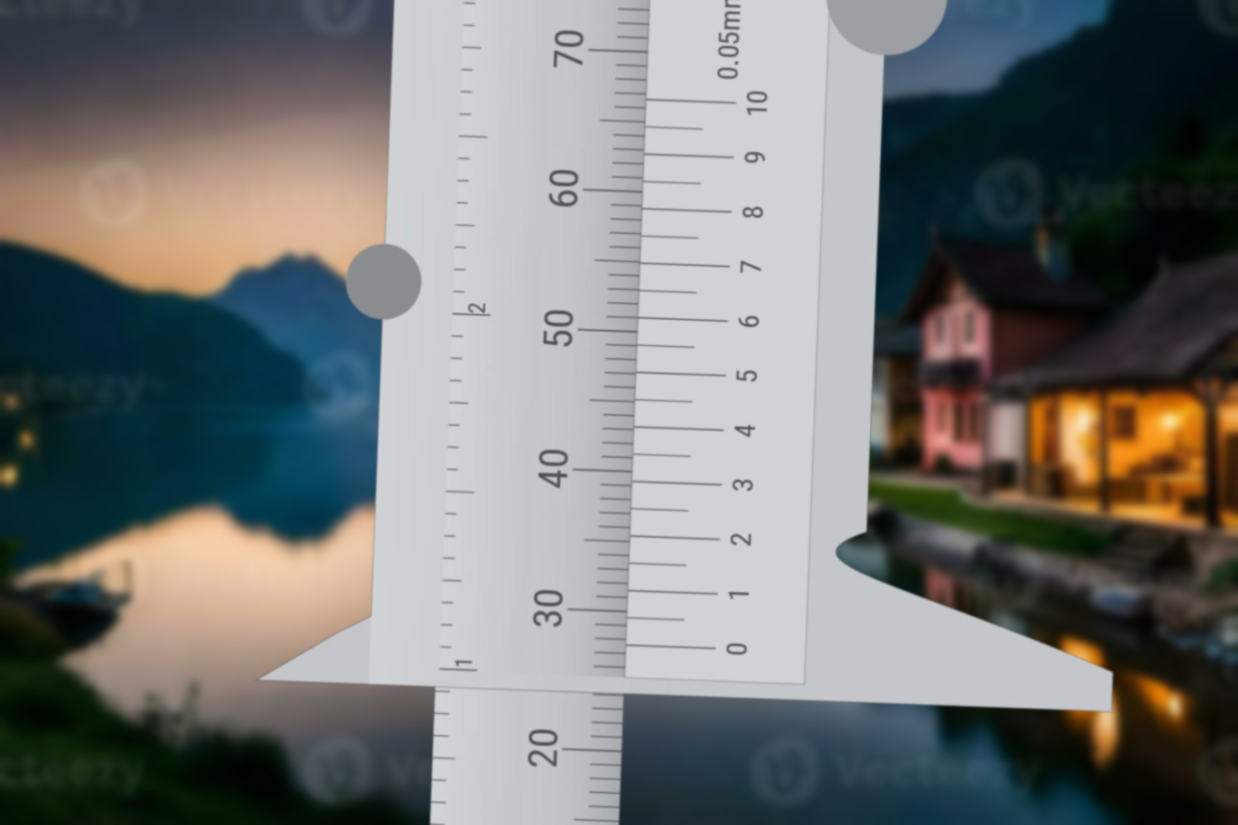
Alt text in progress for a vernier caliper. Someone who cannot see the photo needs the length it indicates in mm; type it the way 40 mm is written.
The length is 27.6 mm
